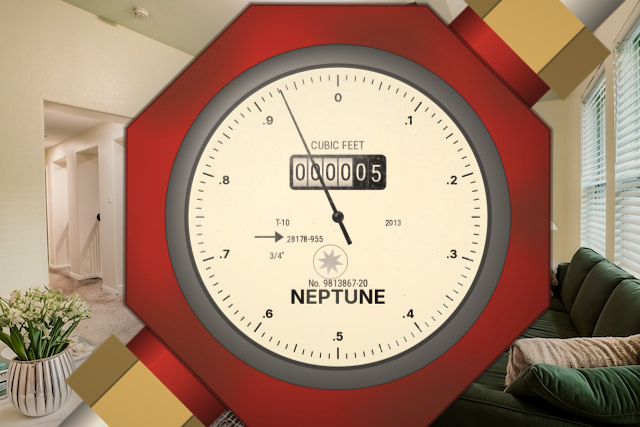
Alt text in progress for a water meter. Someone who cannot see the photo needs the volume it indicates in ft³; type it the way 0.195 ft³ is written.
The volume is 4.93 ft³
